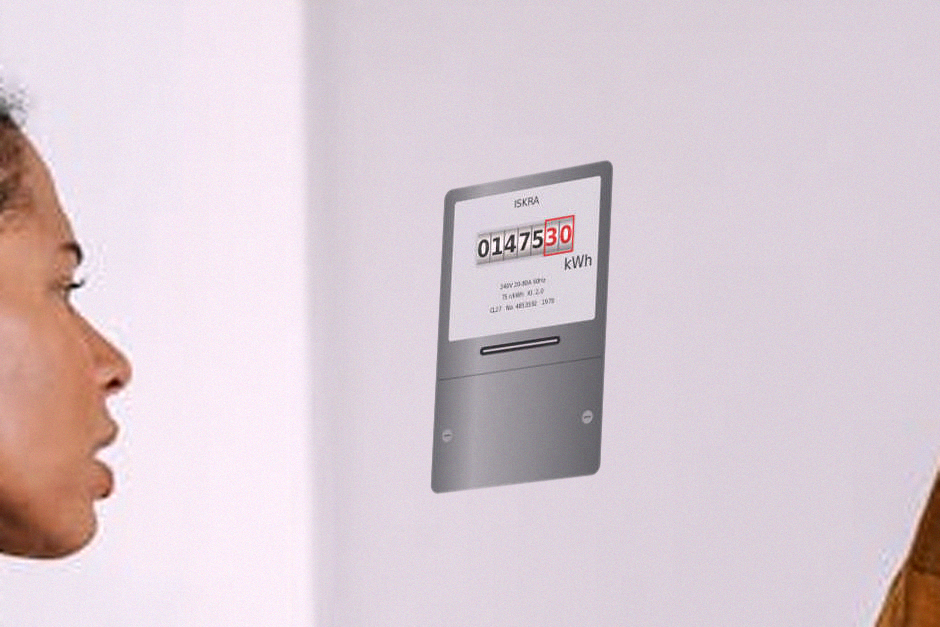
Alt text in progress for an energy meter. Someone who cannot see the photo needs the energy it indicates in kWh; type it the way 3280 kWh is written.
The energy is 1475.30 kWh
